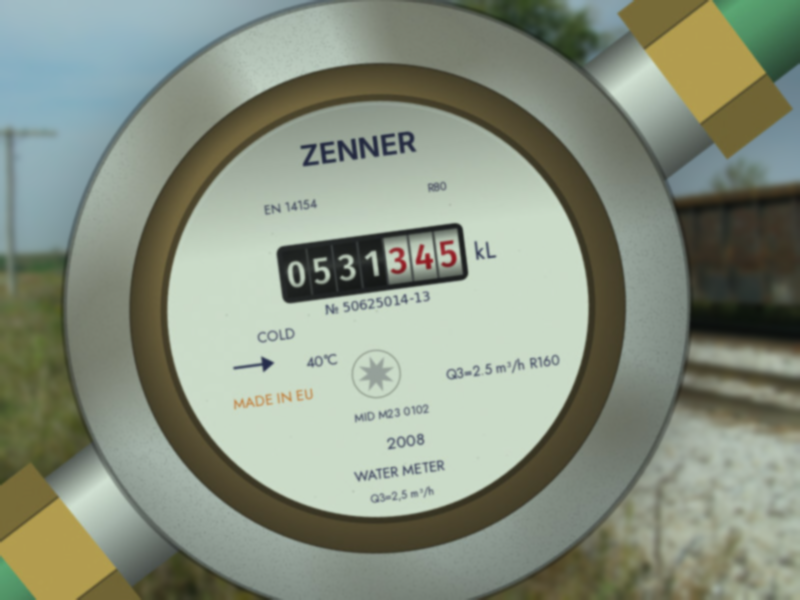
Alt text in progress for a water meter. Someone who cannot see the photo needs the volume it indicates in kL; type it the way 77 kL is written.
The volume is 531.345 kL
